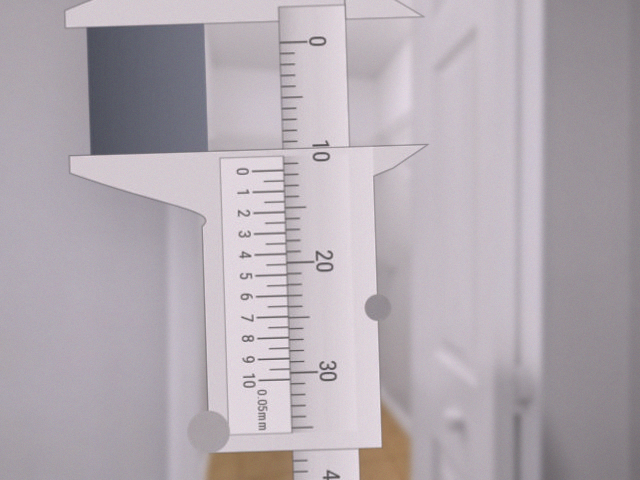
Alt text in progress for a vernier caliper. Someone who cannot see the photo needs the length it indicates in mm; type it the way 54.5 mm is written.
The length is 11.6 mm
